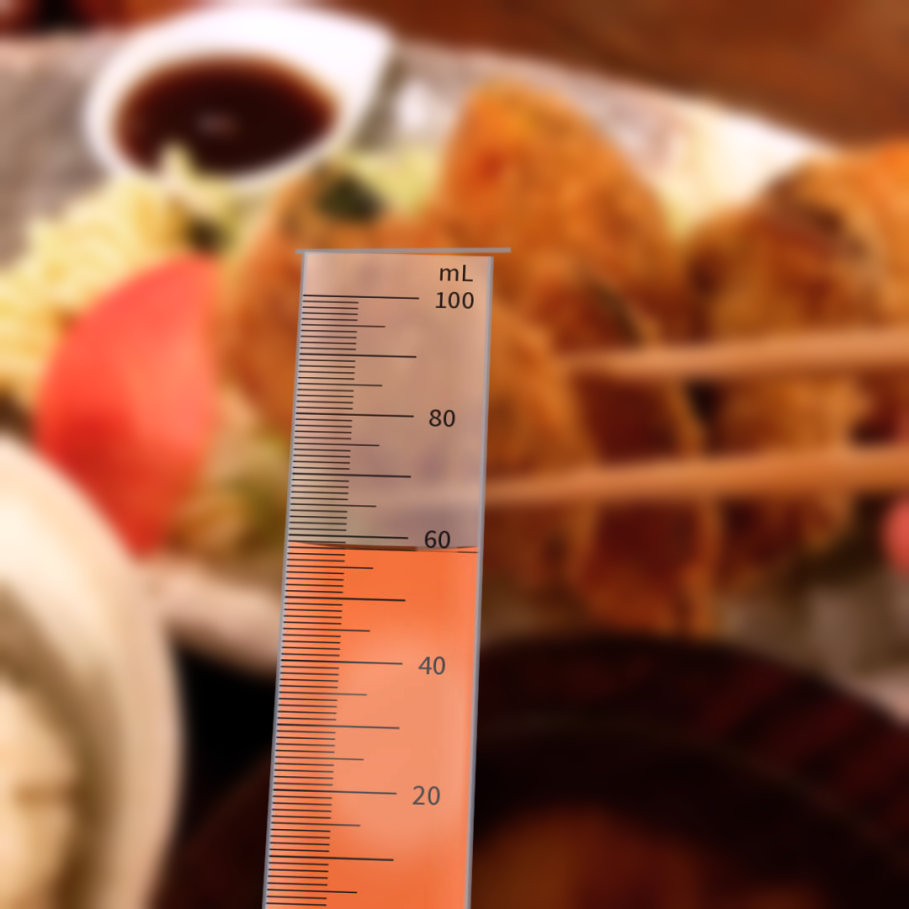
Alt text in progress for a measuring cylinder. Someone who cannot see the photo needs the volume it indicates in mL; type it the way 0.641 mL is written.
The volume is 58 mL
